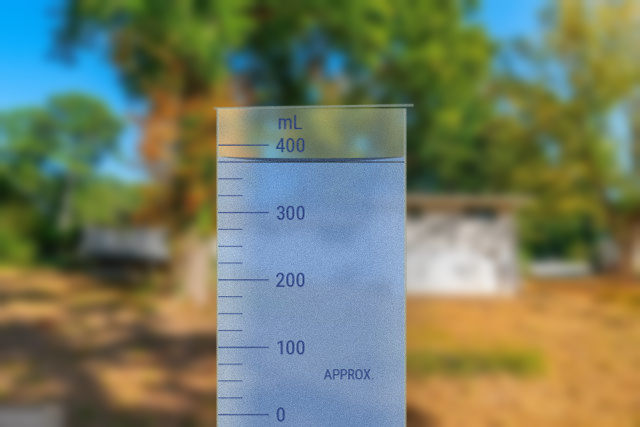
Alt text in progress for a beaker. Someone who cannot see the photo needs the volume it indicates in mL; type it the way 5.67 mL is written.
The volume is 375 mL
